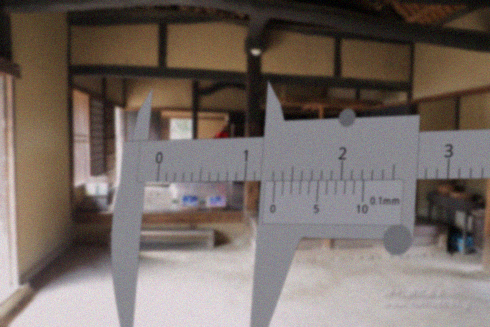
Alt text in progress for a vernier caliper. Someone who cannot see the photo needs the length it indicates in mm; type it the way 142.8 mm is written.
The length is 13.2 mm
